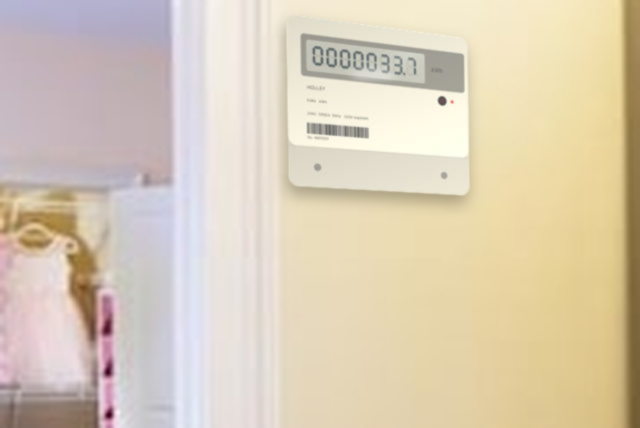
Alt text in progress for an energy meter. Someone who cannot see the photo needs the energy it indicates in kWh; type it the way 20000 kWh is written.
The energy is 33.7 kWh
